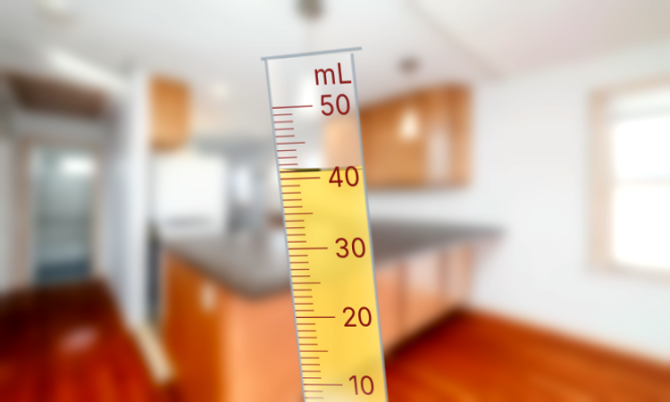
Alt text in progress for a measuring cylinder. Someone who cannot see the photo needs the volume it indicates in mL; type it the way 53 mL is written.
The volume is 41 mL
